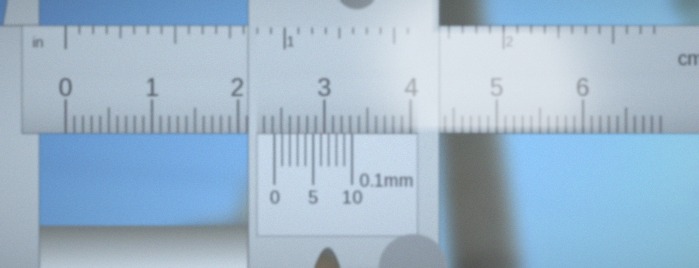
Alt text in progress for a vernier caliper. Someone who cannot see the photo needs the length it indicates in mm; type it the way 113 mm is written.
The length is 24.2 mm
